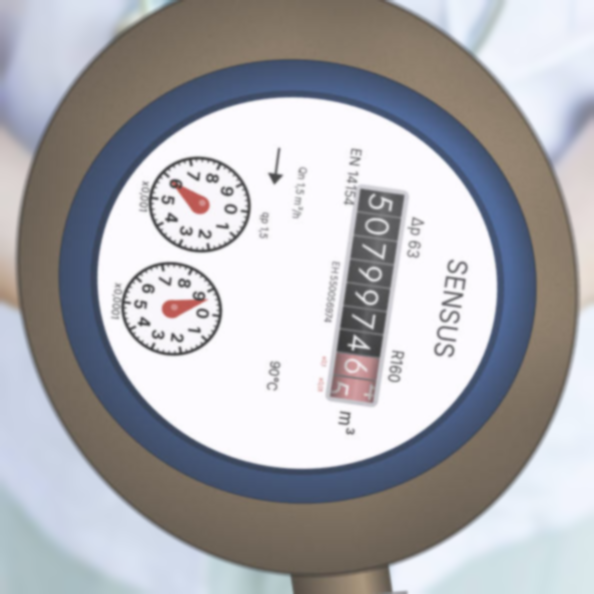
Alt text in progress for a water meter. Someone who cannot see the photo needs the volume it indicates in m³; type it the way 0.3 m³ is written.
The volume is 5079974.6459 m³
